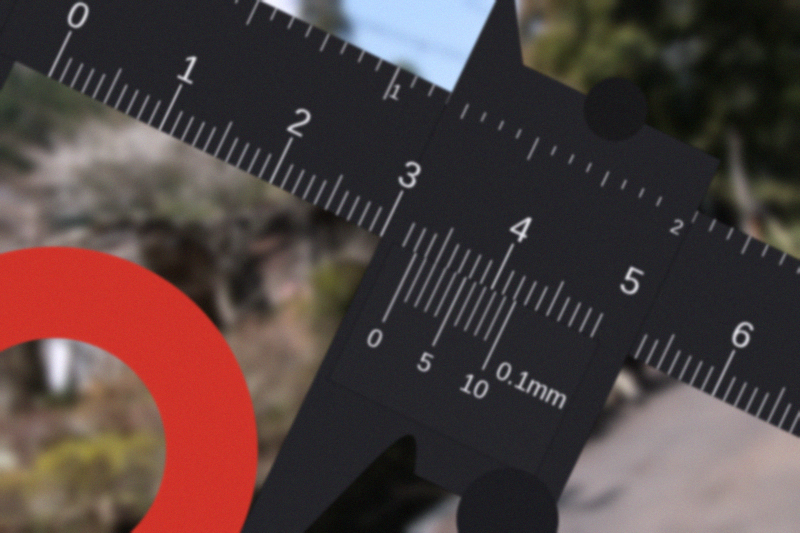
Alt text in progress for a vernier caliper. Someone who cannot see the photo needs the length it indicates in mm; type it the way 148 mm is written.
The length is 33.2 mm
